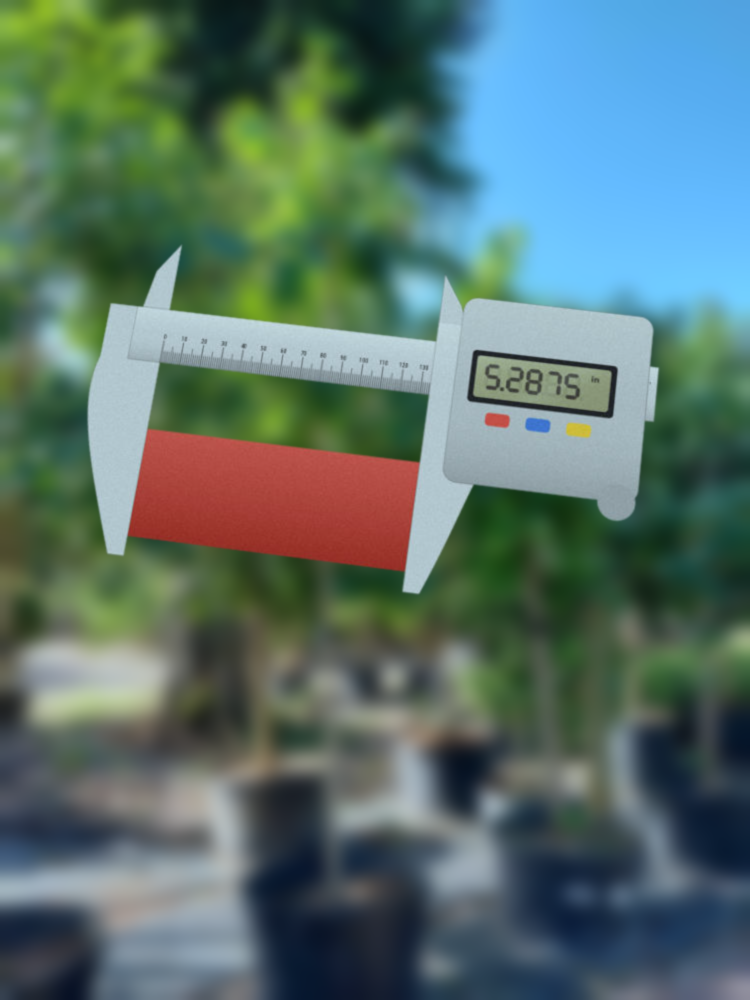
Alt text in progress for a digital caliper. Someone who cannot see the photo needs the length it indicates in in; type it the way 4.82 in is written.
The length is 5.2875 in
